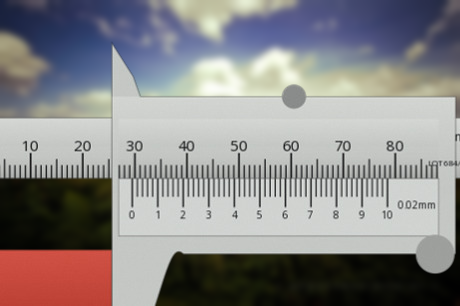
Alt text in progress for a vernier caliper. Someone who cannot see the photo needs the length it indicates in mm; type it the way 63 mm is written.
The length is 29.5 mm
